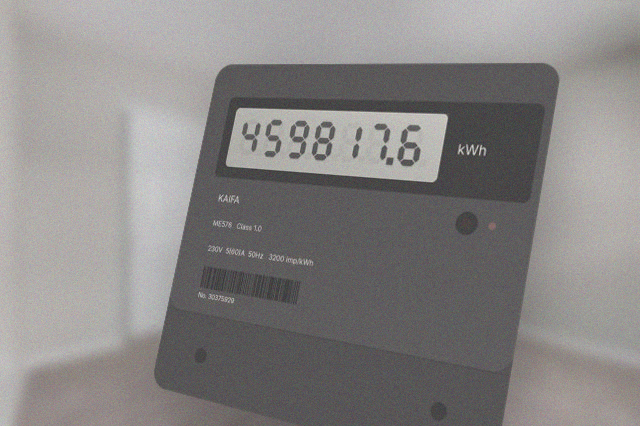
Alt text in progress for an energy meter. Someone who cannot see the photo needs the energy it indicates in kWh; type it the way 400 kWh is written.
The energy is 459817.6 kWh
